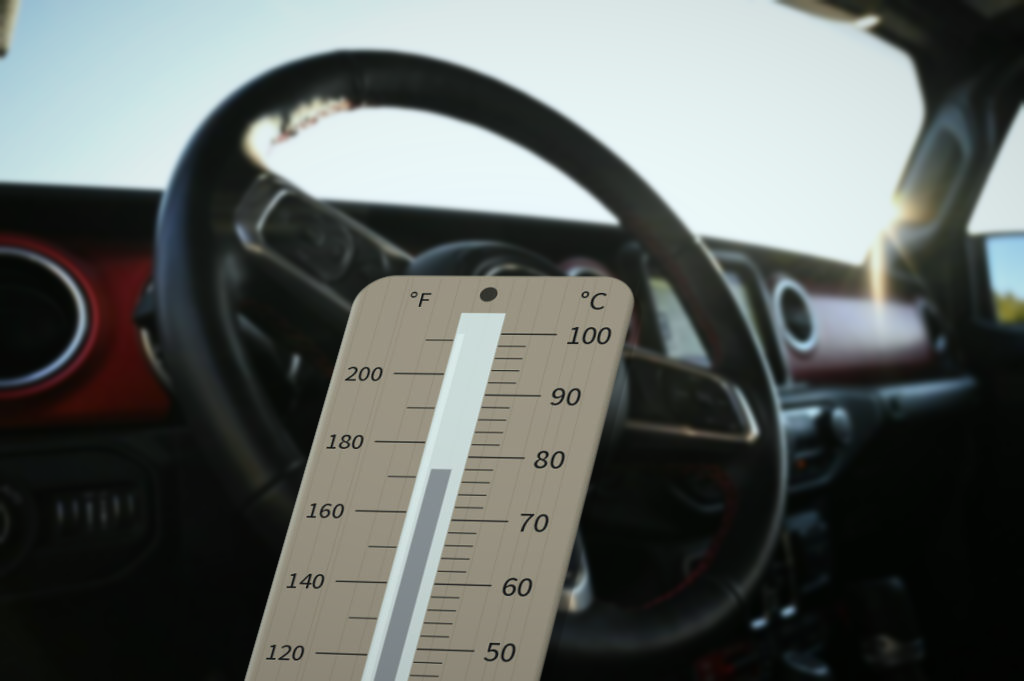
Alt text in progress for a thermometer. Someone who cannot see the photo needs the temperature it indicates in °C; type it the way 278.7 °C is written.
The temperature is 78 °C
